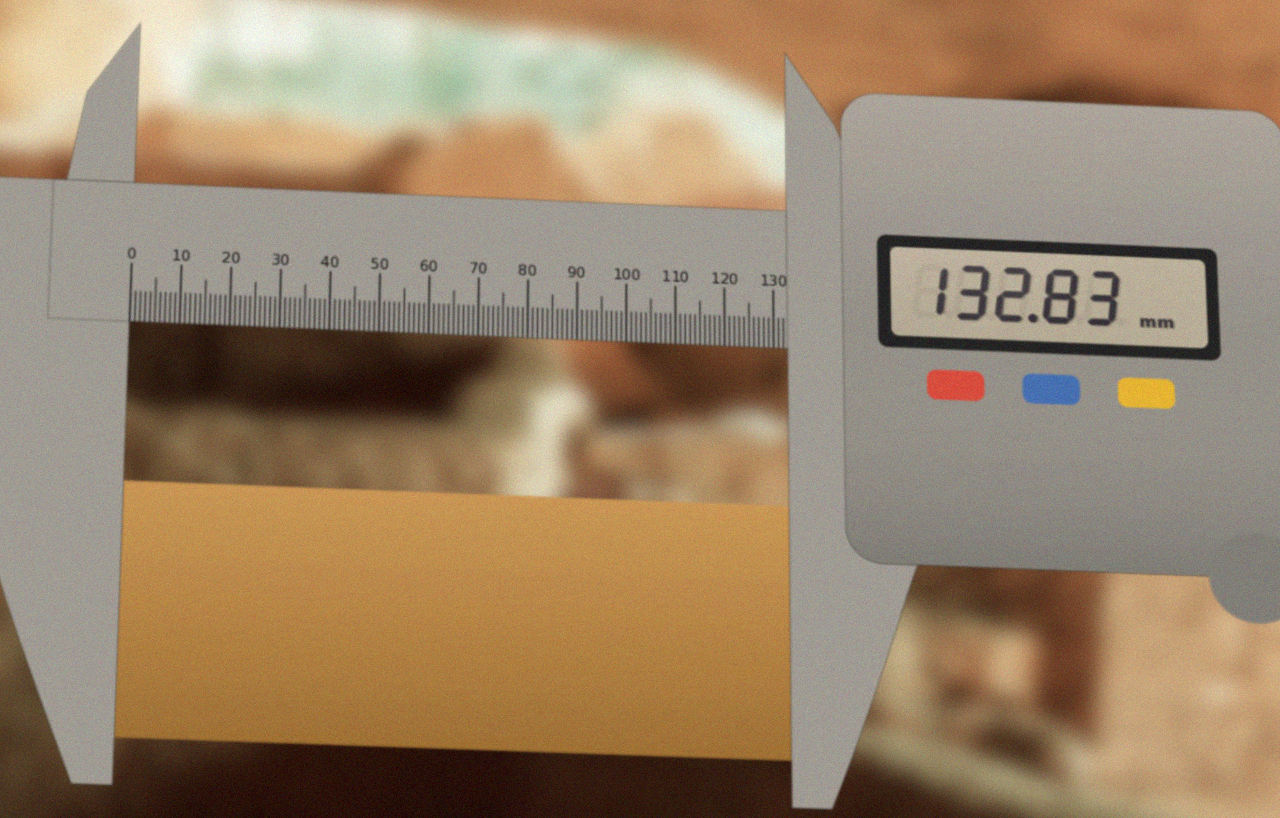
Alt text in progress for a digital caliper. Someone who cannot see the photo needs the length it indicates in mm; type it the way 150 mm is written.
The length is 132.83 mm
